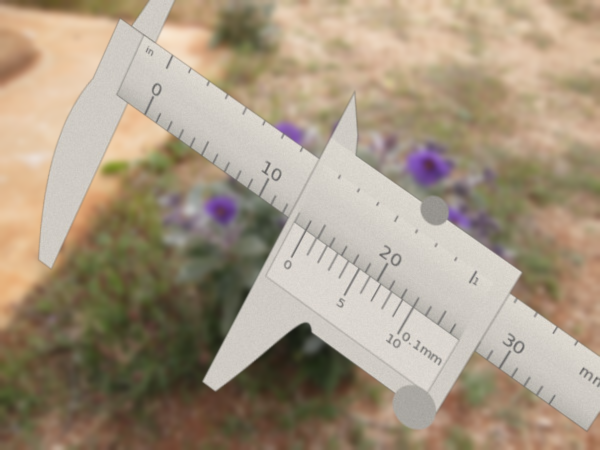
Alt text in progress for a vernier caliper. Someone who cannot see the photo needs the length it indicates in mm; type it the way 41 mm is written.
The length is 14.0 mm
